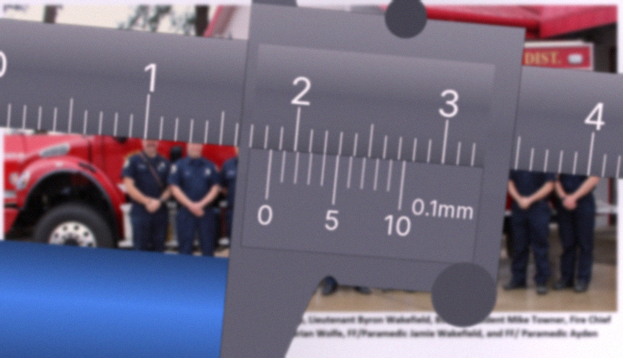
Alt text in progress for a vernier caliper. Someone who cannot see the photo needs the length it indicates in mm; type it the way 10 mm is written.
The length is 18.4 mm
